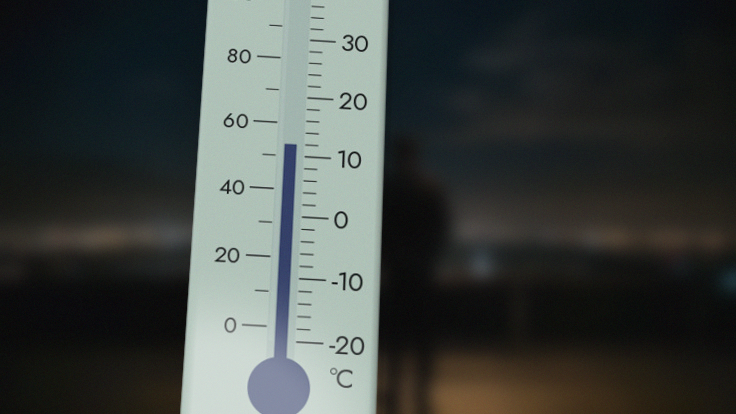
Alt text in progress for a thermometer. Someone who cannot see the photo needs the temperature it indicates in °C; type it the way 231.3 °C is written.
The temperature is 12 °C
